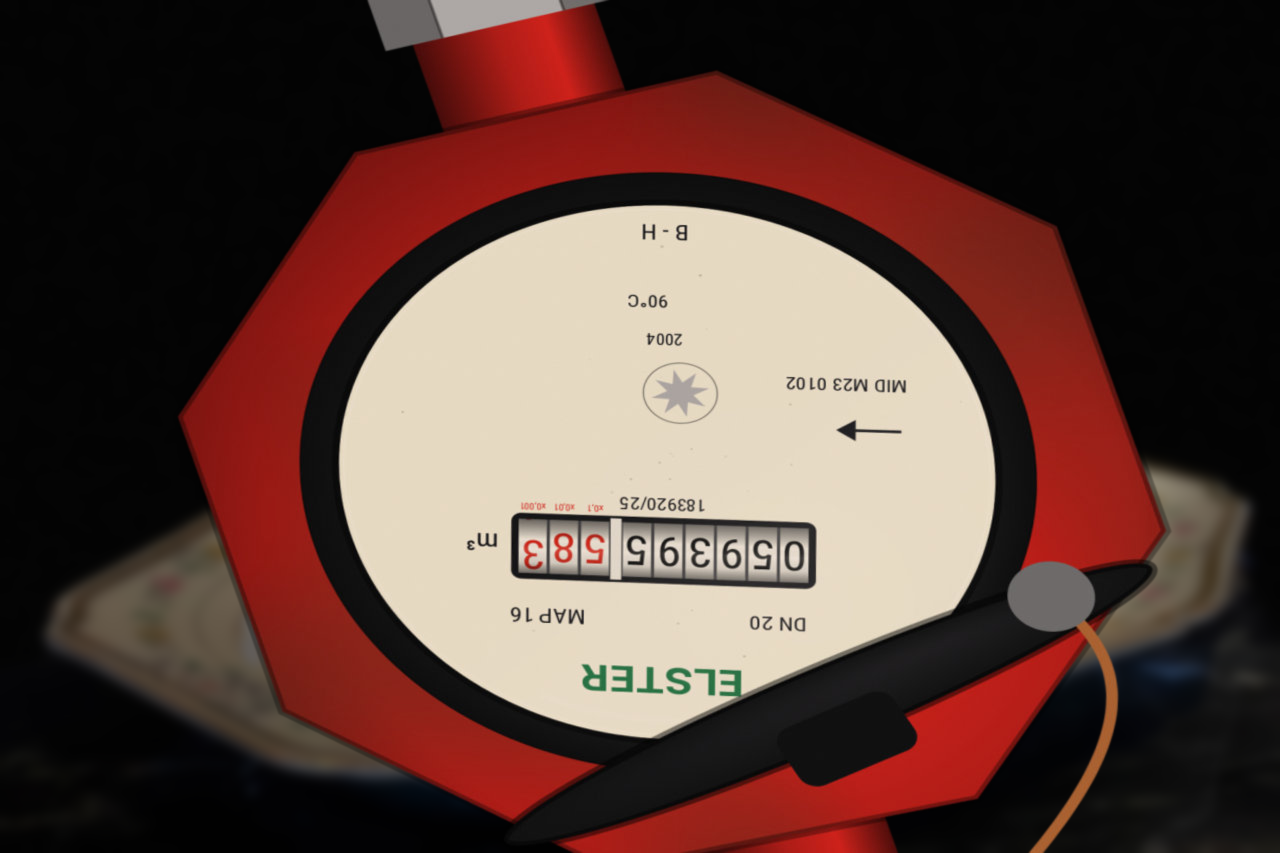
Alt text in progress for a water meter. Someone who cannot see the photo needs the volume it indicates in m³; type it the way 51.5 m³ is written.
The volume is 59395.583 m³
